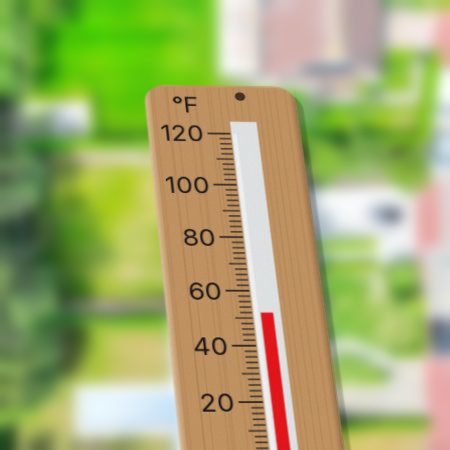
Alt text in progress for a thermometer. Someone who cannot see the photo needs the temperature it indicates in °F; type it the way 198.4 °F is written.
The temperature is 52 °F
